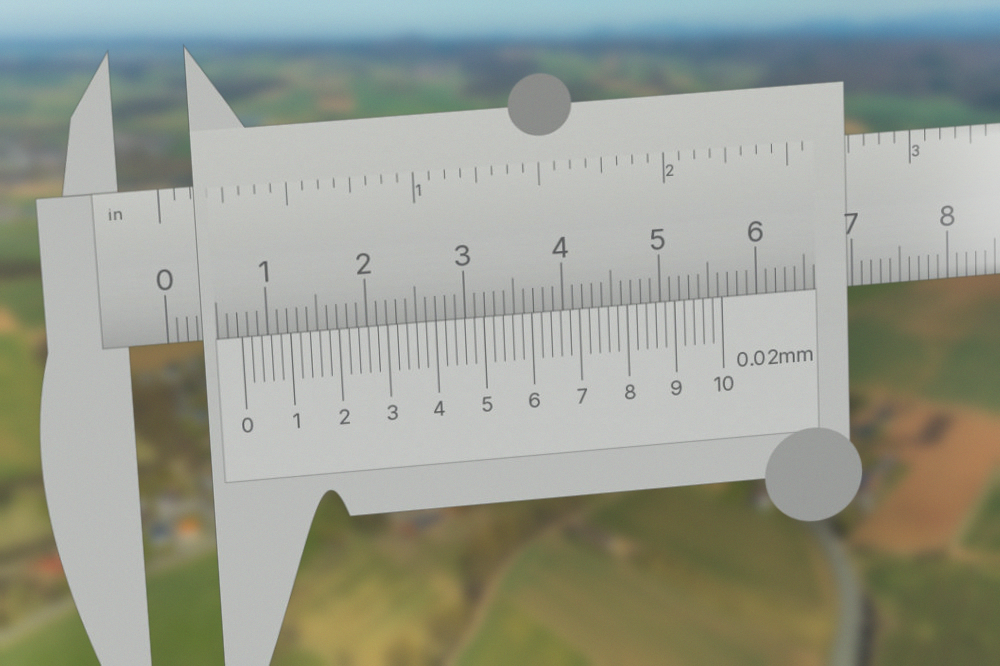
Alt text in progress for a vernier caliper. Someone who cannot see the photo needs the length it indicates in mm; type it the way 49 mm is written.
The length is 7.4 mm
